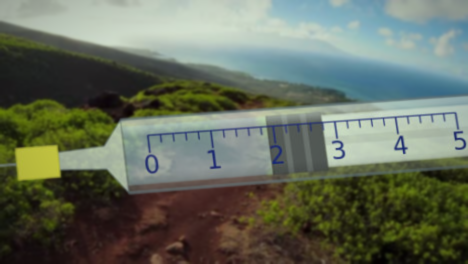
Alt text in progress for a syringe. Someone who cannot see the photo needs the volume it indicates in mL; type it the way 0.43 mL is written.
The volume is 1.9 mL
